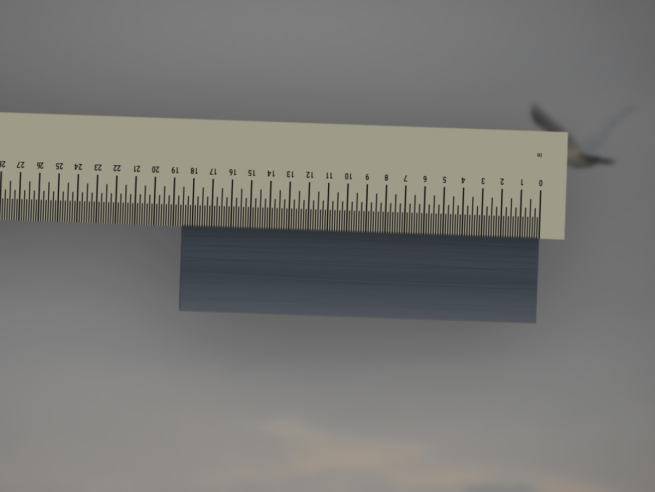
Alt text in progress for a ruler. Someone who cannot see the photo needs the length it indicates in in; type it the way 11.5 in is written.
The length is 18.5 in
